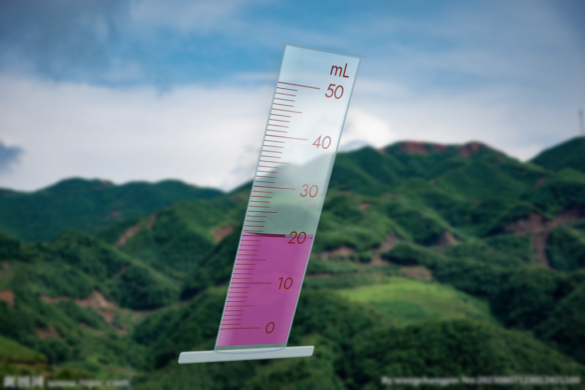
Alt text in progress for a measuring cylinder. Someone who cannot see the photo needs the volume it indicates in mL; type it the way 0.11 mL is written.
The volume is 20 mL
